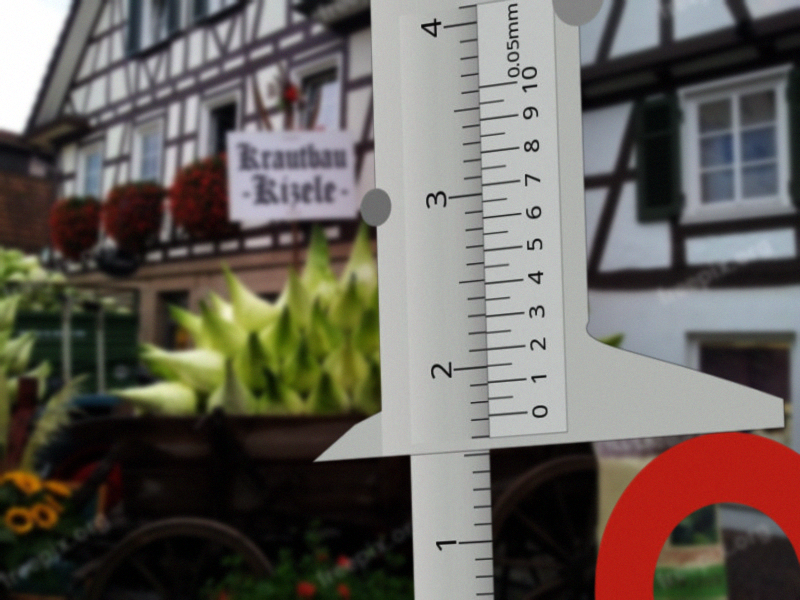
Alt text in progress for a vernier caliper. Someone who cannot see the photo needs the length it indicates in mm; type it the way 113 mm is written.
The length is 17.2 mm
